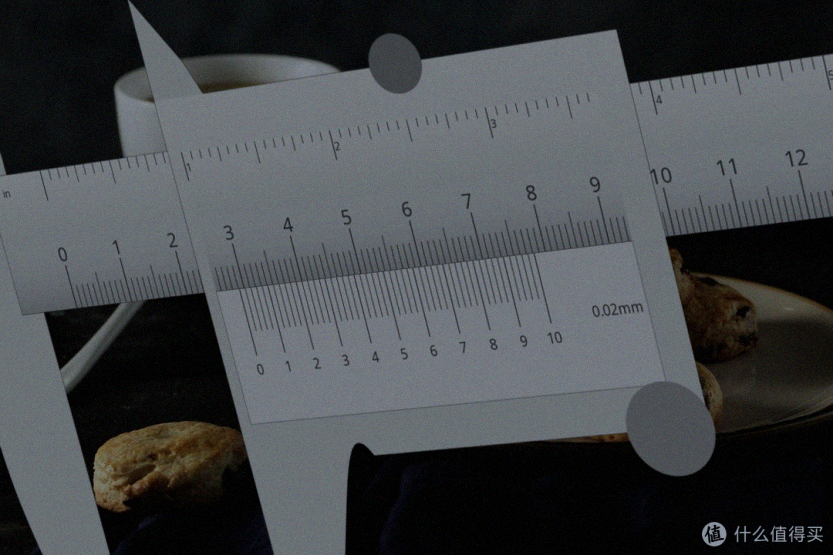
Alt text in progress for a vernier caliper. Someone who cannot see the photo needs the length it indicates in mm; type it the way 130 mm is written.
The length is 29.2 mm
